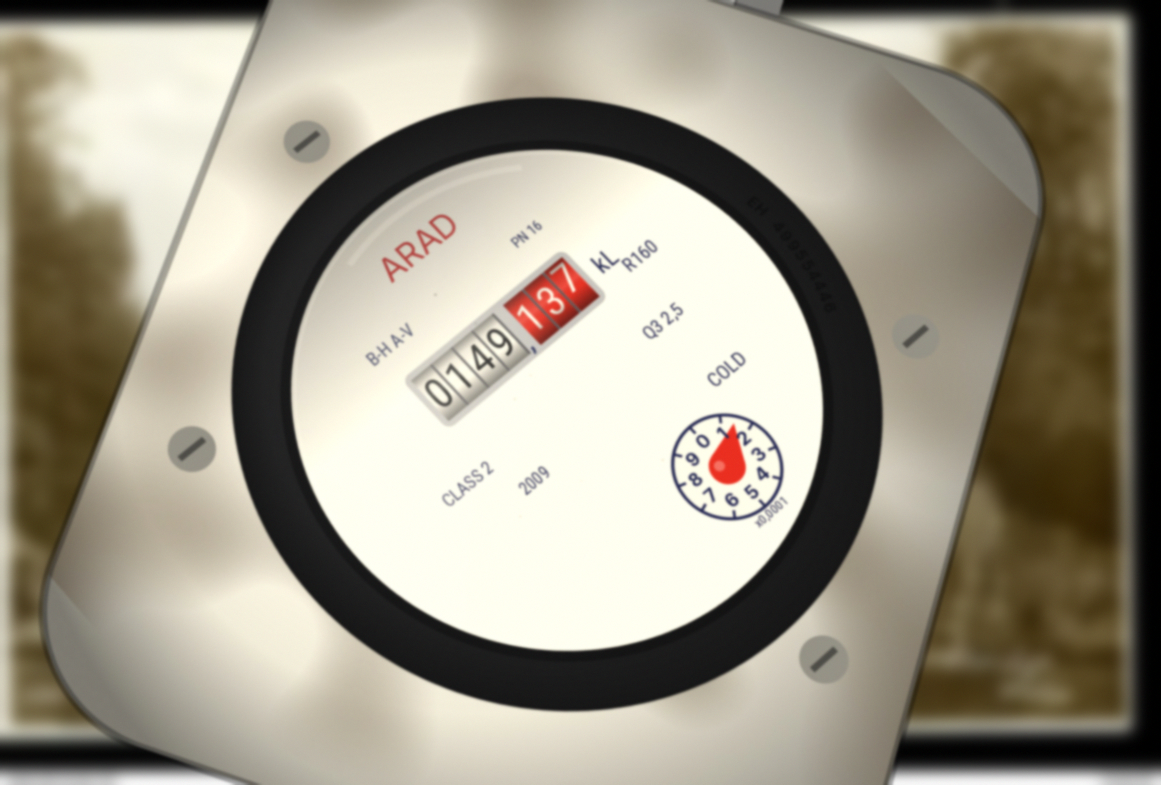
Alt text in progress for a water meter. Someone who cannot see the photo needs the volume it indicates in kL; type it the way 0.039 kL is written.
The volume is 149.1371 kL
